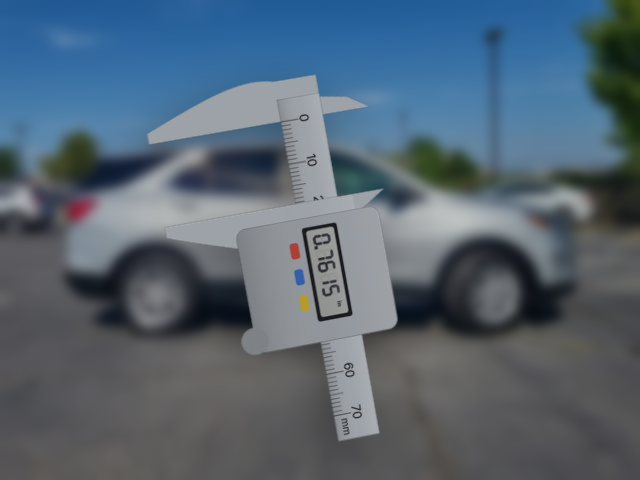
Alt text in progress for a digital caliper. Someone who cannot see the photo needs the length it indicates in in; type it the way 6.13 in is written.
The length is 0.7615 in
